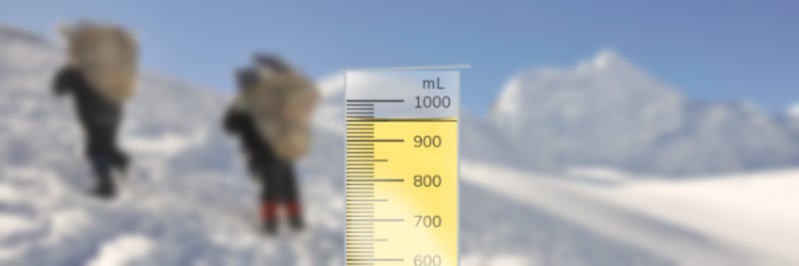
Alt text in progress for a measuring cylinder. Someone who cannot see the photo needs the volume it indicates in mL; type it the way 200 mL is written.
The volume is 950 mL
